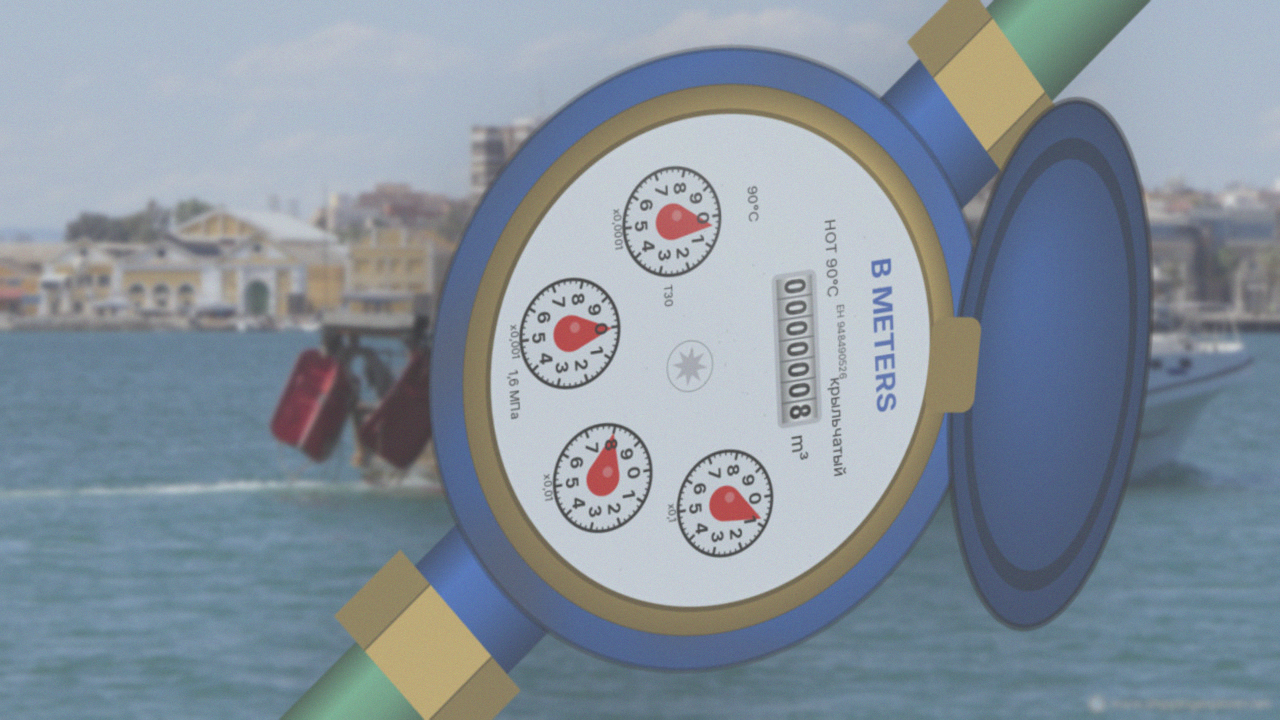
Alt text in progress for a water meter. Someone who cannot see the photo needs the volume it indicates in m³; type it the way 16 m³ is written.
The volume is 8.0800 m³
